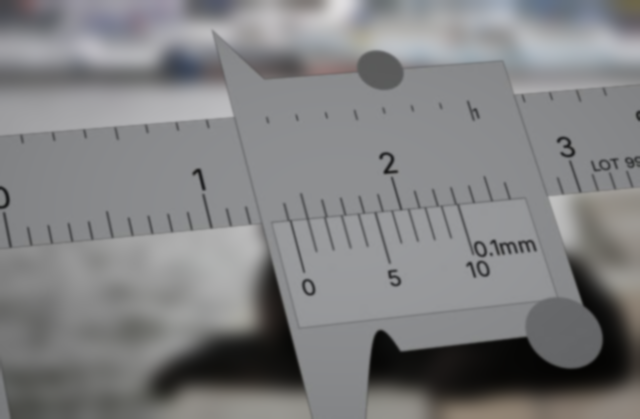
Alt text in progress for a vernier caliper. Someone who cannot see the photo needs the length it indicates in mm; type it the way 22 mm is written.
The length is 14.1 mm
